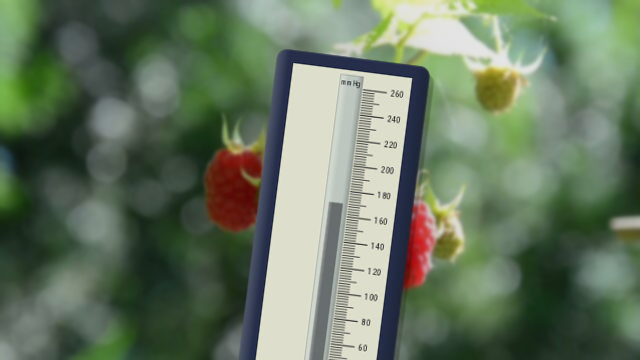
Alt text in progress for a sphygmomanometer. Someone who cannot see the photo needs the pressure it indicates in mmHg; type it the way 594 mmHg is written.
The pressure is 170 mmHg
